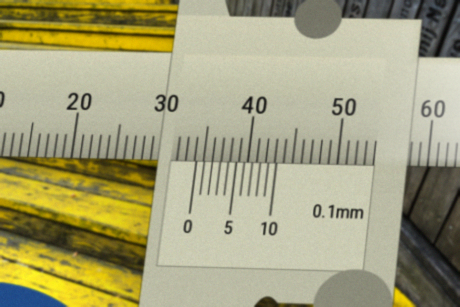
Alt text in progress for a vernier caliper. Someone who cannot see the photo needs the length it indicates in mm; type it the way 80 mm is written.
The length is 34.2 mm
